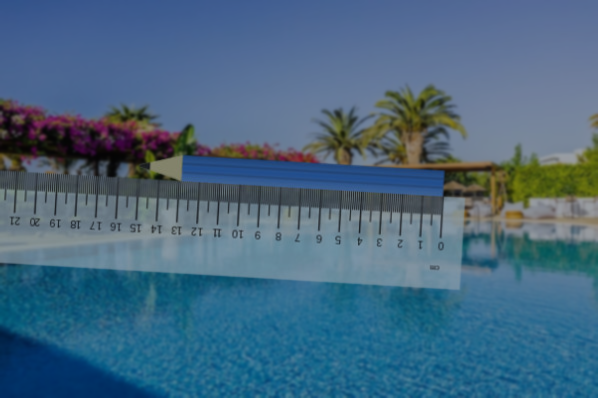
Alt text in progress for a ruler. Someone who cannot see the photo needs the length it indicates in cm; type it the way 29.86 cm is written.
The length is 15 cm
